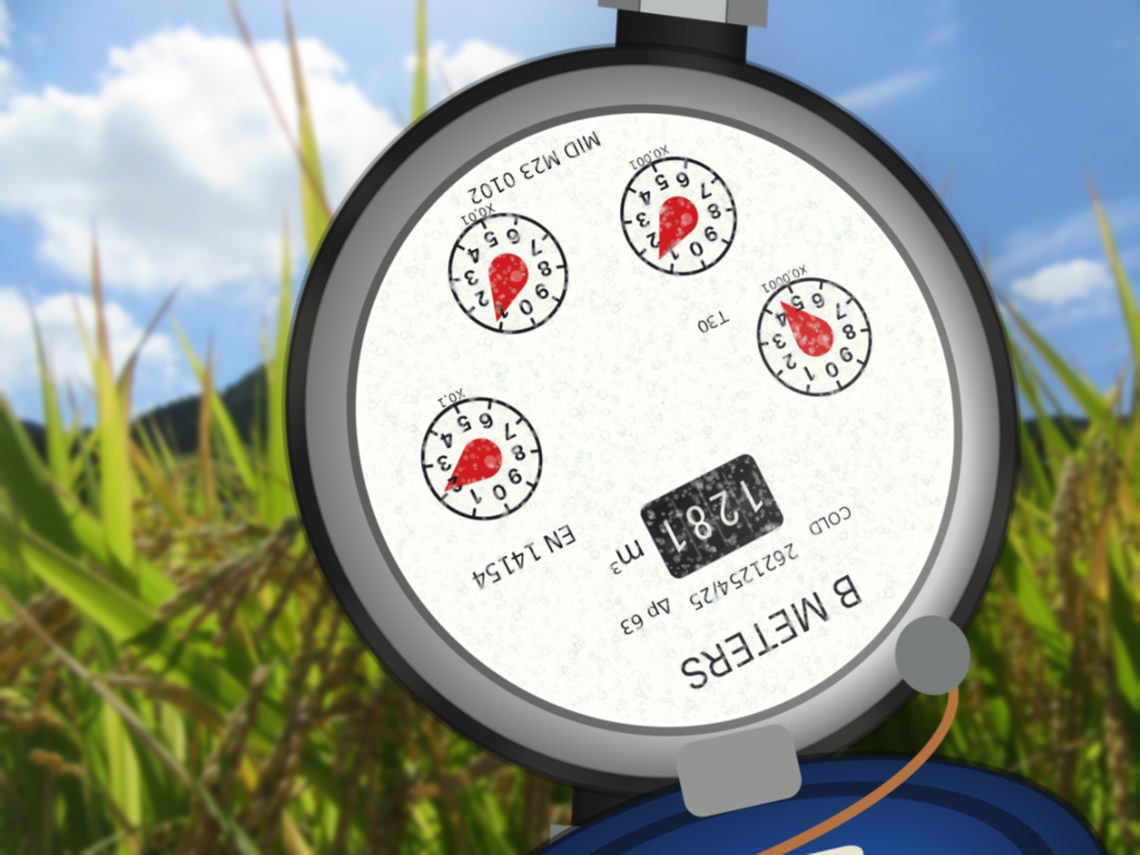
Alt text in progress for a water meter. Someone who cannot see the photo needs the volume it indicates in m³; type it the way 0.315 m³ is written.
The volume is 1281.2114 m³
